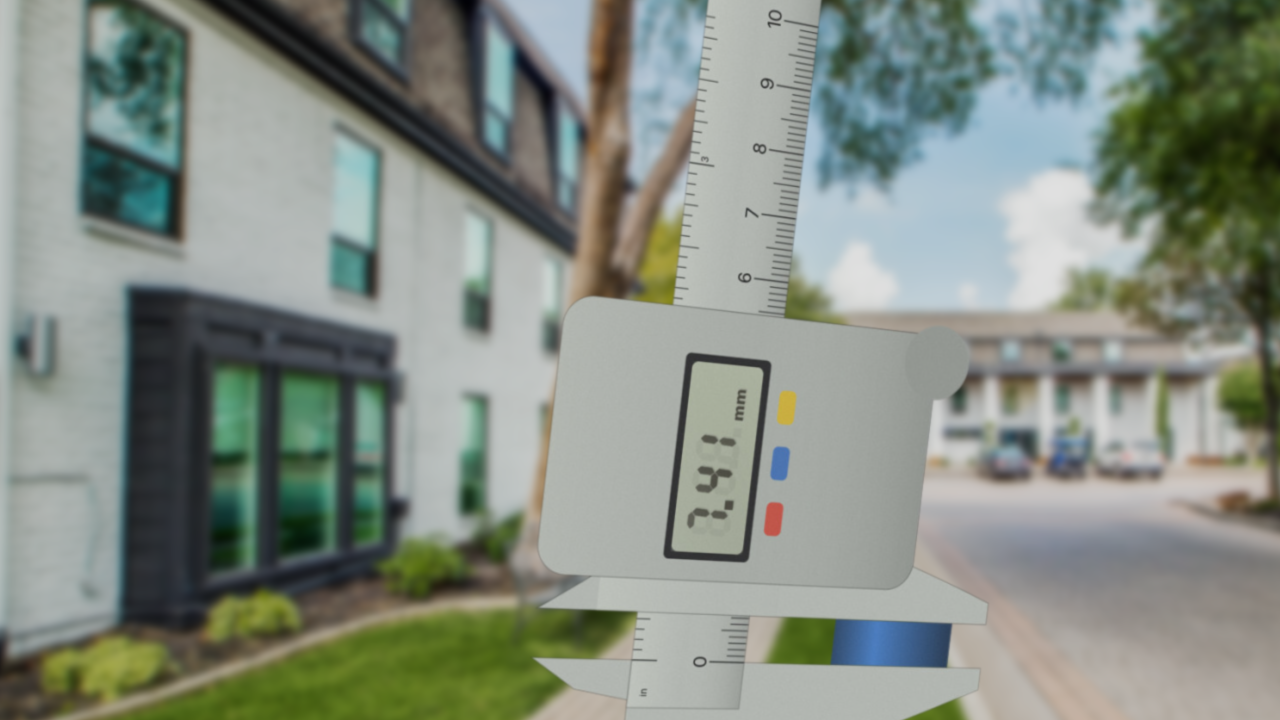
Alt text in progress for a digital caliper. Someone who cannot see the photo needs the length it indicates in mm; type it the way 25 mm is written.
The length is 7.41 mm
